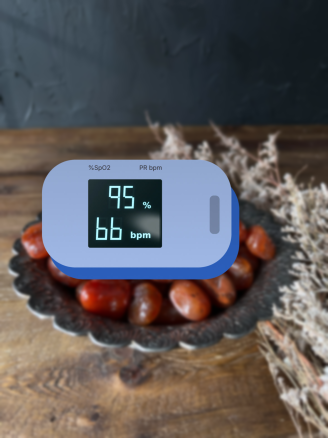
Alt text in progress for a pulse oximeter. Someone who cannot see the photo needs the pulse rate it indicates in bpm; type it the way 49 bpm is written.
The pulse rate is 66 bpm
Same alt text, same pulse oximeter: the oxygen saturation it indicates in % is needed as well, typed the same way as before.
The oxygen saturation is 95 %
